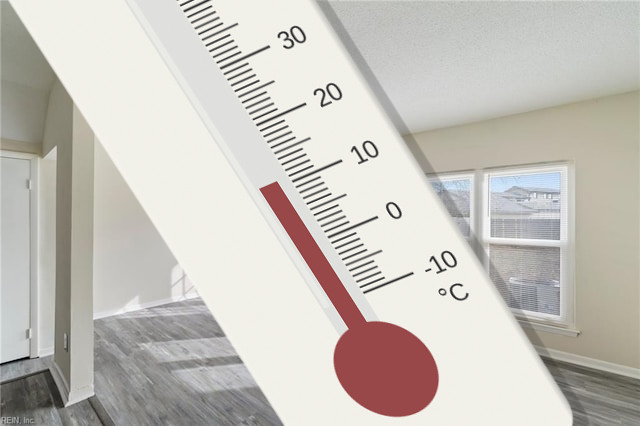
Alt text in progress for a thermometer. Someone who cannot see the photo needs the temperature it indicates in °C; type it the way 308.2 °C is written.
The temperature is 11 °C
